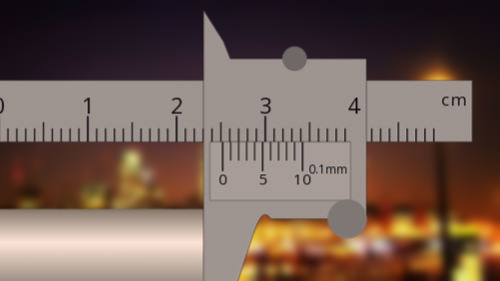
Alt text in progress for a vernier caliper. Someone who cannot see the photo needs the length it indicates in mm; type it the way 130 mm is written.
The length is 25.2 mm
